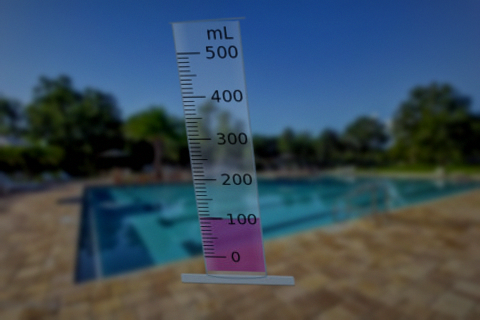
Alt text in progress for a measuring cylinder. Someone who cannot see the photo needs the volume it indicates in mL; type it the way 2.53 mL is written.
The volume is 100 mL
